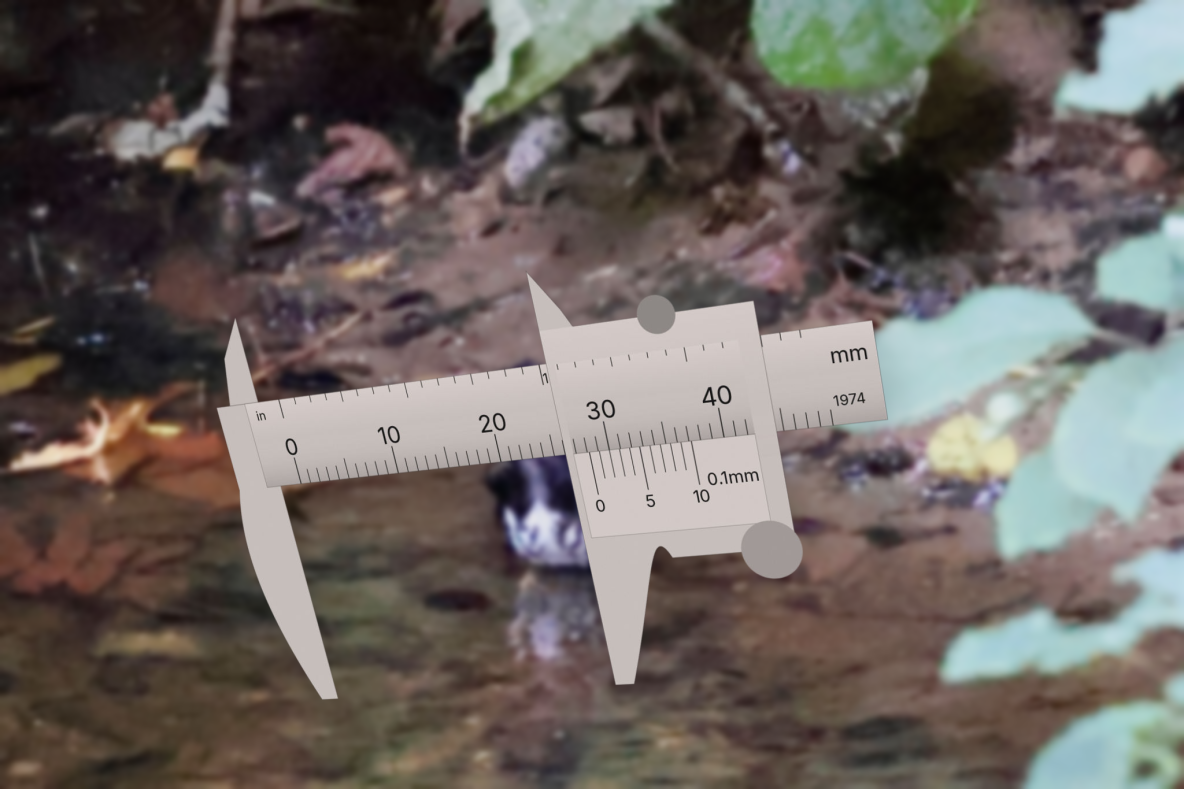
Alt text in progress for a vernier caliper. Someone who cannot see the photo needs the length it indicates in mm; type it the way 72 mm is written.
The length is 28.2 mm
